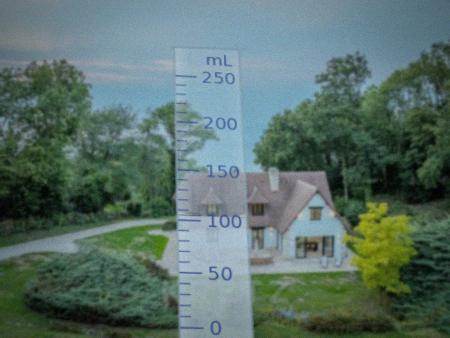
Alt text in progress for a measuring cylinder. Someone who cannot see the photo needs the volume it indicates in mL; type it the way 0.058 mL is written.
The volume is 105 mL
